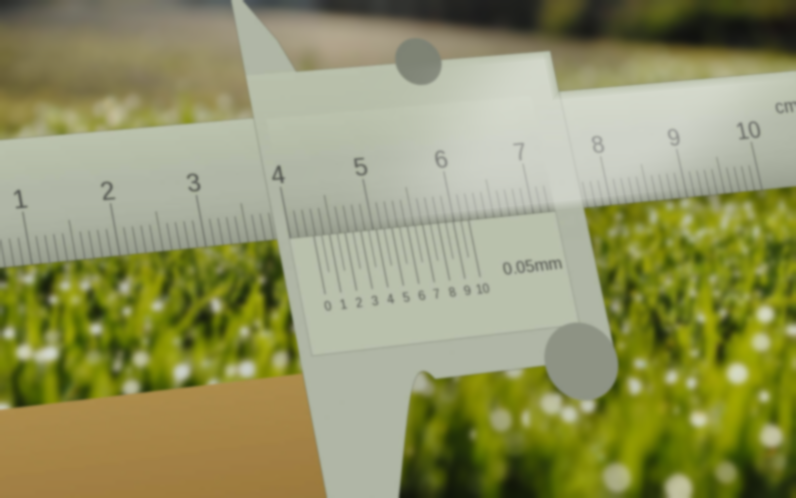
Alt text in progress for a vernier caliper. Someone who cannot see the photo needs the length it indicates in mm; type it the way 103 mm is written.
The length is 42.8 mm
